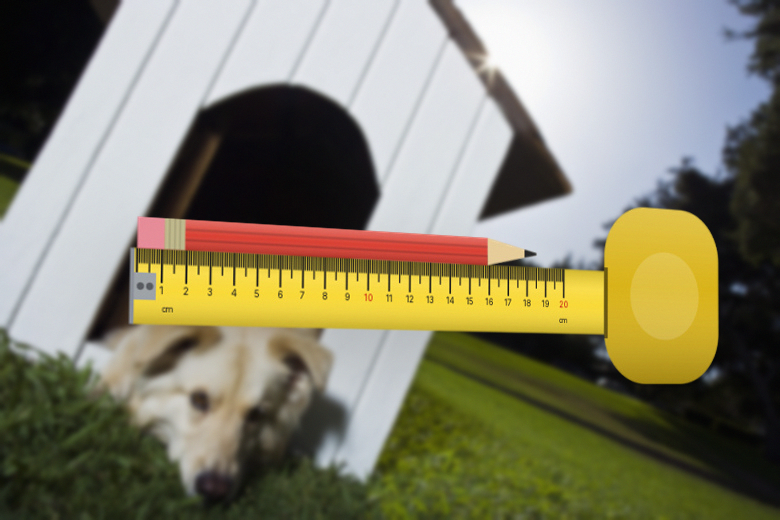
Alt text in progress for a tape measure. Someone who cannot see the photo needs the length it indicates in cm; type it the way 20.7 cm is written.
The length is 18.5 cm
